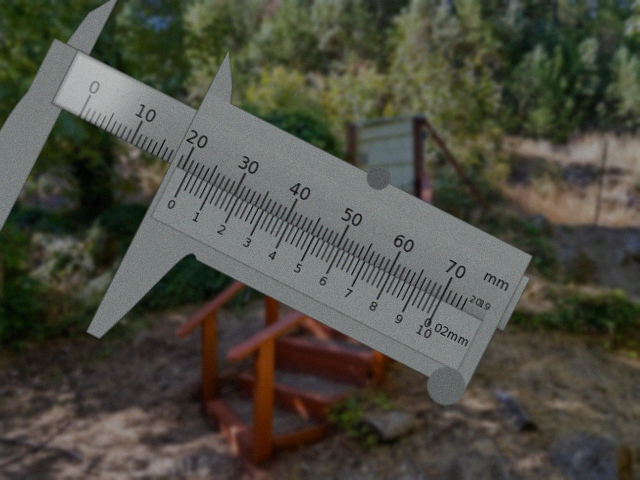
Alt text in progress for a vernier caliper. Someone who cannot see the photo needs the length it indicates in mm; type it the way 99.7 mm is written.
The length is 21.0 mm
